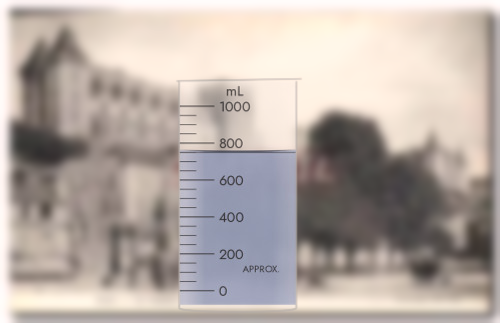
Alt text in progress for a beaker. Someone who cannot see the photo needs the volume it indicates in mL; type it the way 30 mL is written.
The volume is 750 mL
